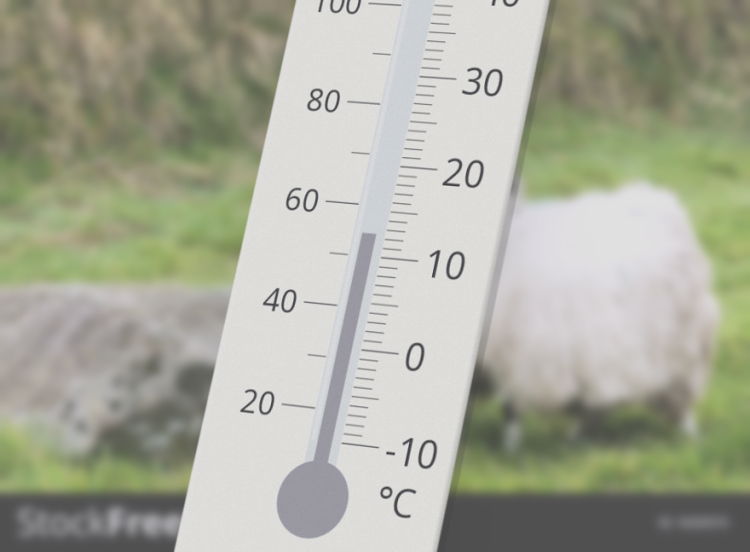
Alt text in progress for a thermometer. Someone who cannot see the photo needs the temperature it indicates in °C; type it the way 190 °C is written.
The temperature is 12.5 °C
